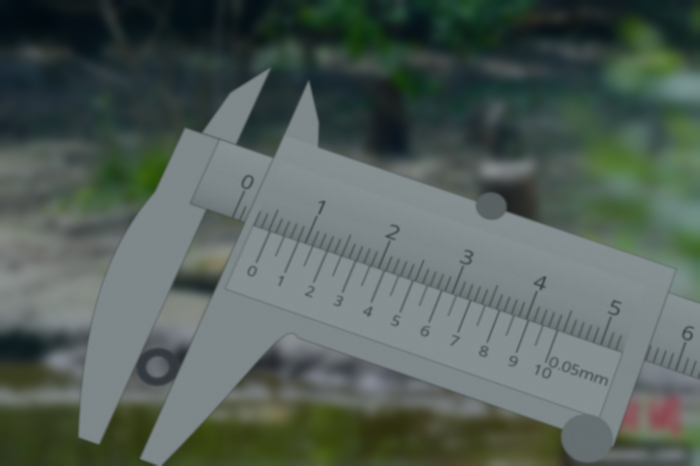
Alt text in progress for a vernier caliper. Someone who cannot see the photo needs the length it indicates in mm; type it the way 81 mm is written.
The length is 5.2 mm
